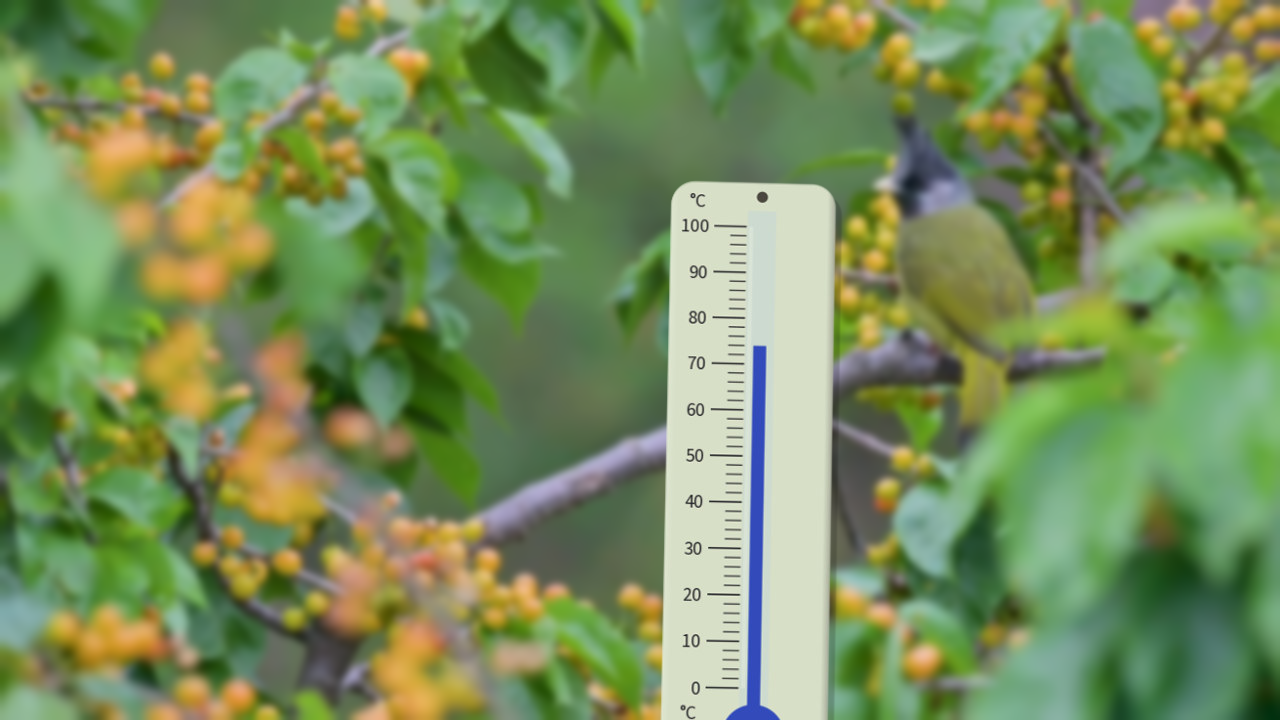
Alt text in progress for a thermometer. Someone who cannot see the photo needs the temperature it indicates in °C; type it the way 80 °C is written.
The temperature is 74 °C
